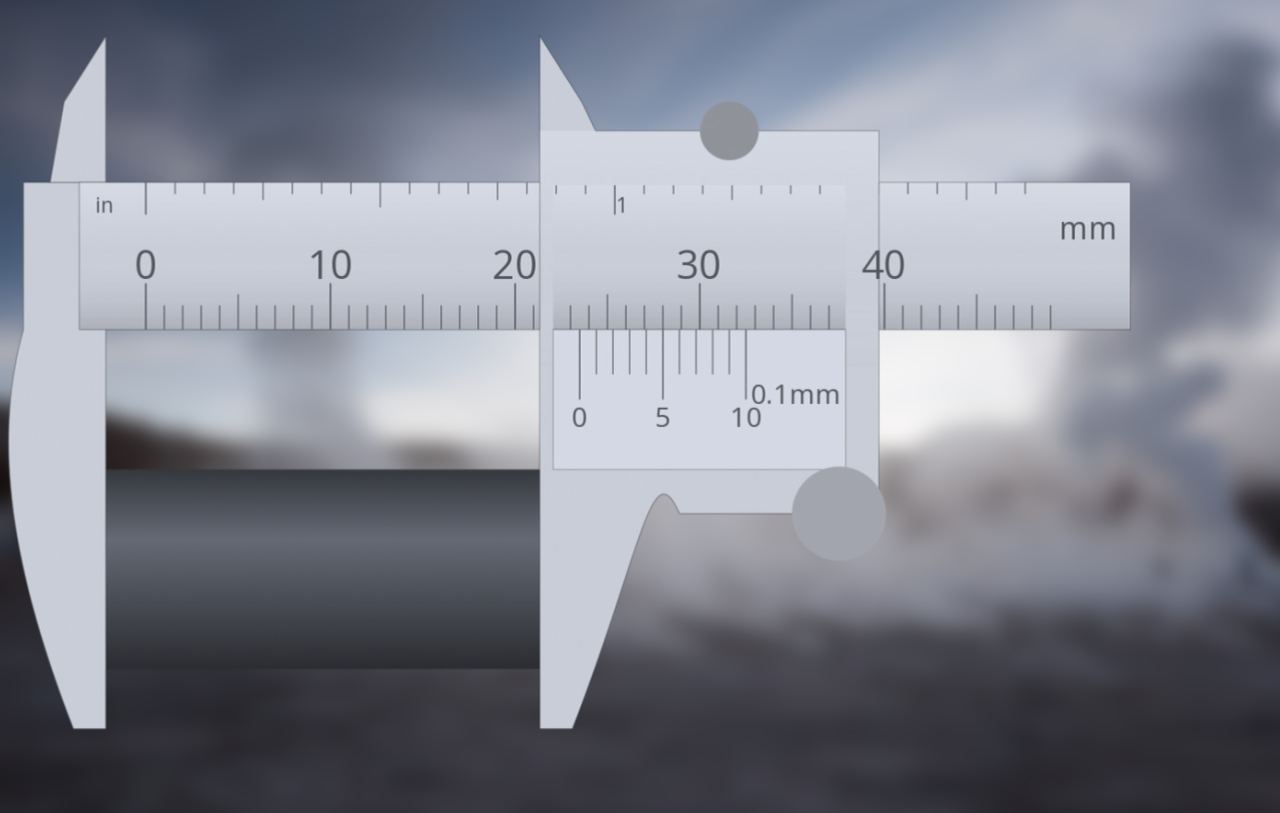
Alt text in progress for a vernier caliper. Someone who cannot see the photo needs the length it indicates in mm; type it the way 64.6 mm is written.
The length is 23.5 mm
